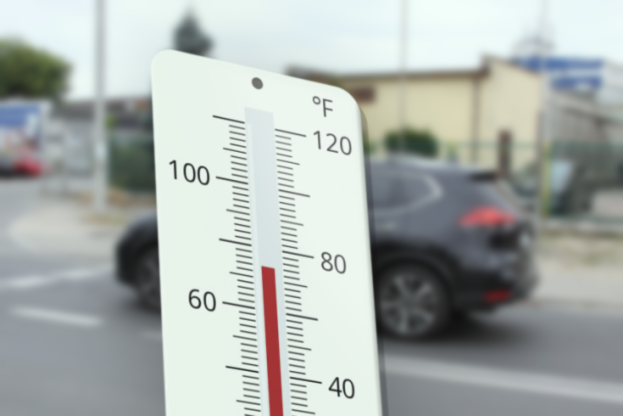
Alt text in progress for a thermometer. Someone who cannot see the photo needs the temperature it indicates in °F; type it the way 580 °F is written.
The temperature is 74 °F
